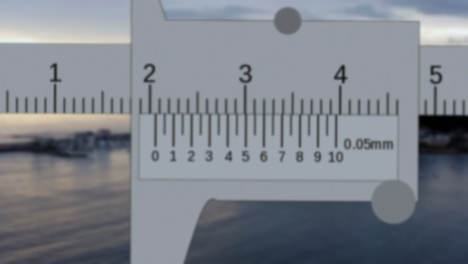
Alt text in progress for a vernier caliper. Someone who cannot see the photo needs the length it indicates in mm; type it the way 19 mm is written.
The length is 20.6 mm
